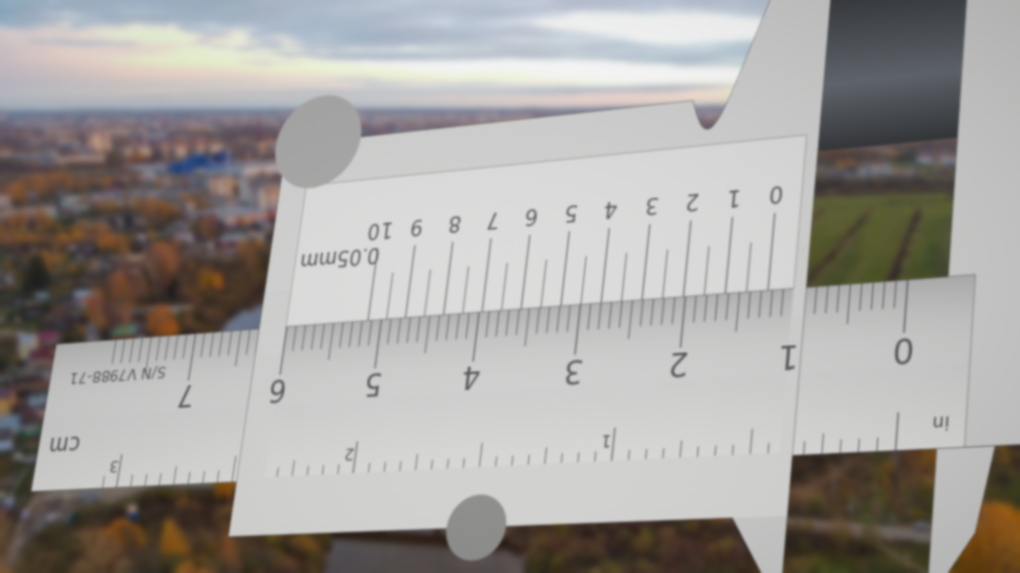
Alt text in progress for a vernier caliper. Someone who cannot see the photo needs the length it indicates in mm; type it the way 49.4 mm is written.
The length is 12.4 mm
